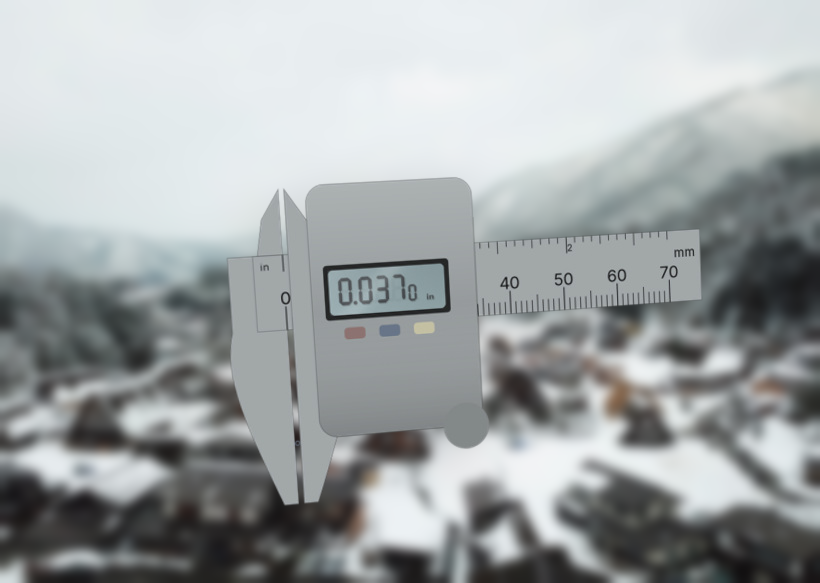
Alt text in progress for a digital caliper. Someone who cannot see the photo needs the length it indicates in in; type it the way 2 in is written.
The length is 0.0370 in
